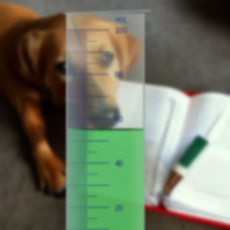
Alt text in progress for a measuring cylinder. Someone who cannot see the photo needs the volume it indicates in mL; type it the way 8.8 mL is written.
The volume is 55 mL
